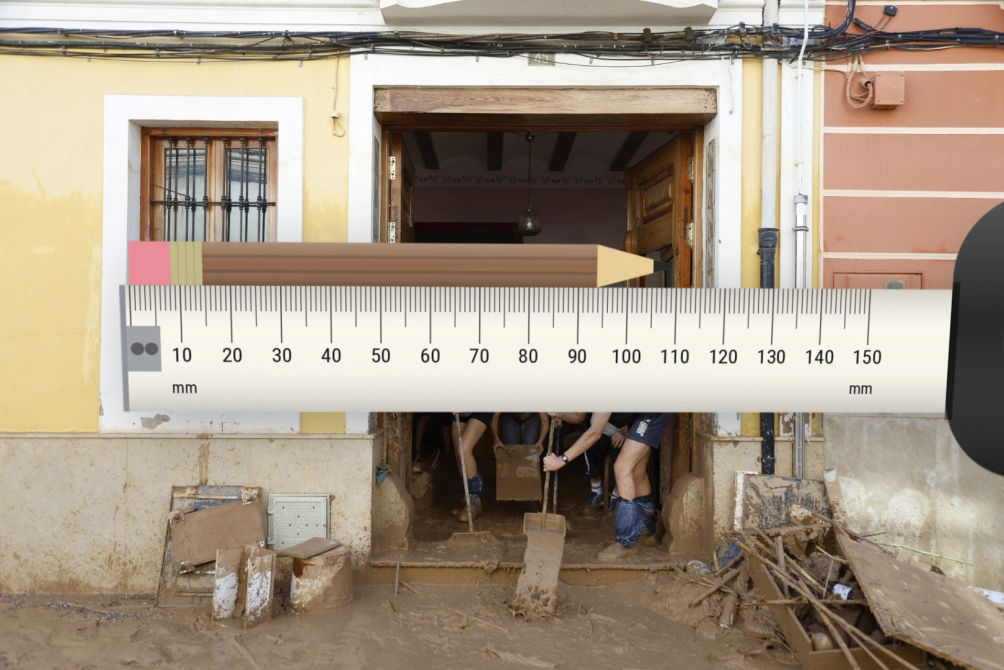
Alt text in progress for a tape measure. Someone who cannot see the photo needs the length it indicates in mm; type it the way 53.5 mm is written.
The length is 109 mm
